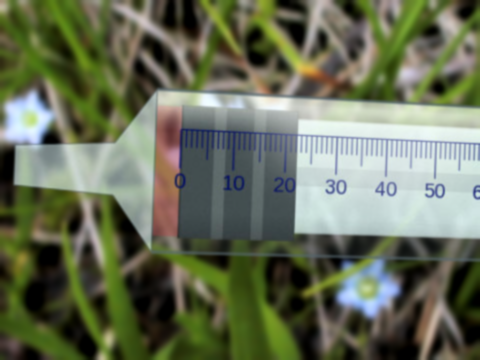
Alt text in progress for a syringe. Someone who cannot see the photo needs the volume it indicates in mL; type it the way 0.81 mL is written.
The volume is 0 mL
